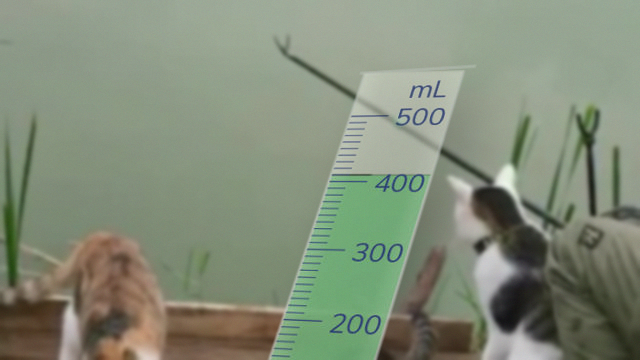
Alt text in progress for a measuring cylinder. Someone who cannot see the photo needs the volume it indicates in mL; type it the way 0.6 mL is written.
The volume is 410 mL
